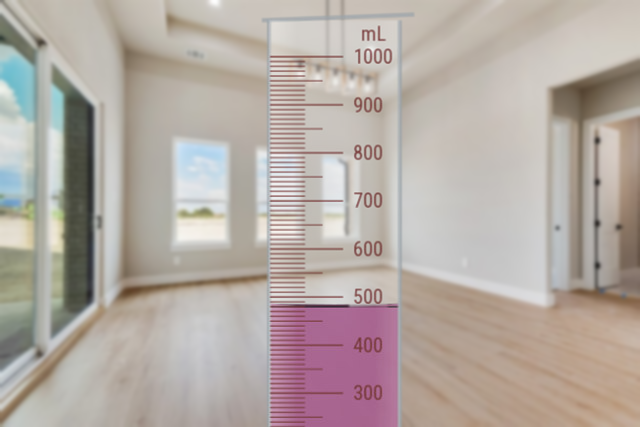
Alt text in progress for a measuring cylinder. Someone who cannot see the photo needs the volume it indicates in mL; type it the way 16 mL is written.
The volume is 480 mL
